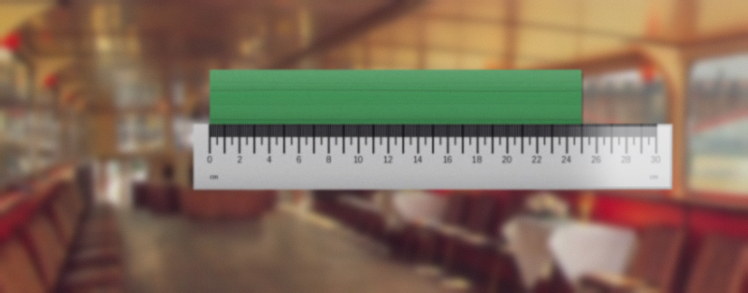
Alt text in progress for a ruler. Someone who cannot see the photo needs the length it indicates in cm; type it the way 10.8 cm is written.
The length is 25 cm
